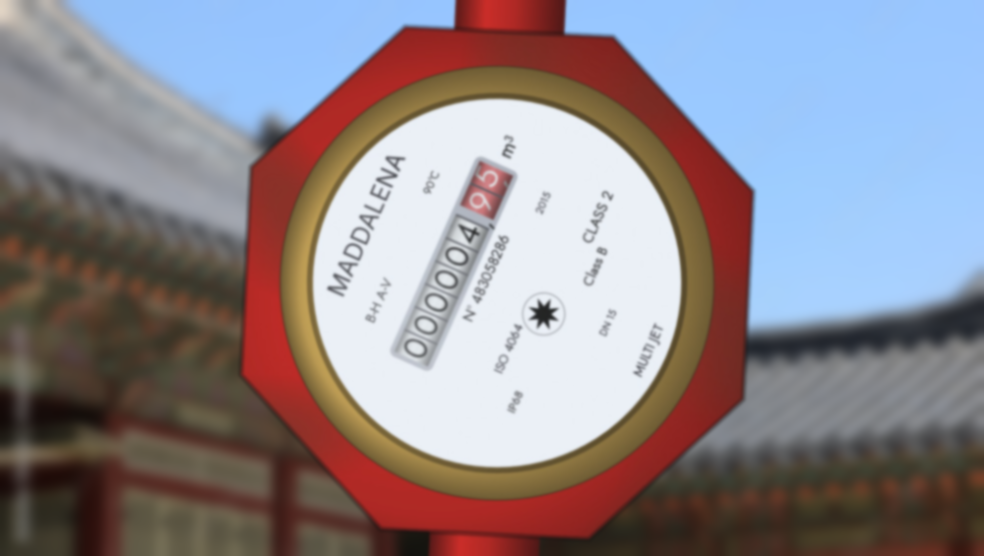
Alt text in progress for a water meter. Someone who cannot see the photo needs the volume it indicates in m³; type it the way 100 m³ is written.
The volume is 4.95 m³
